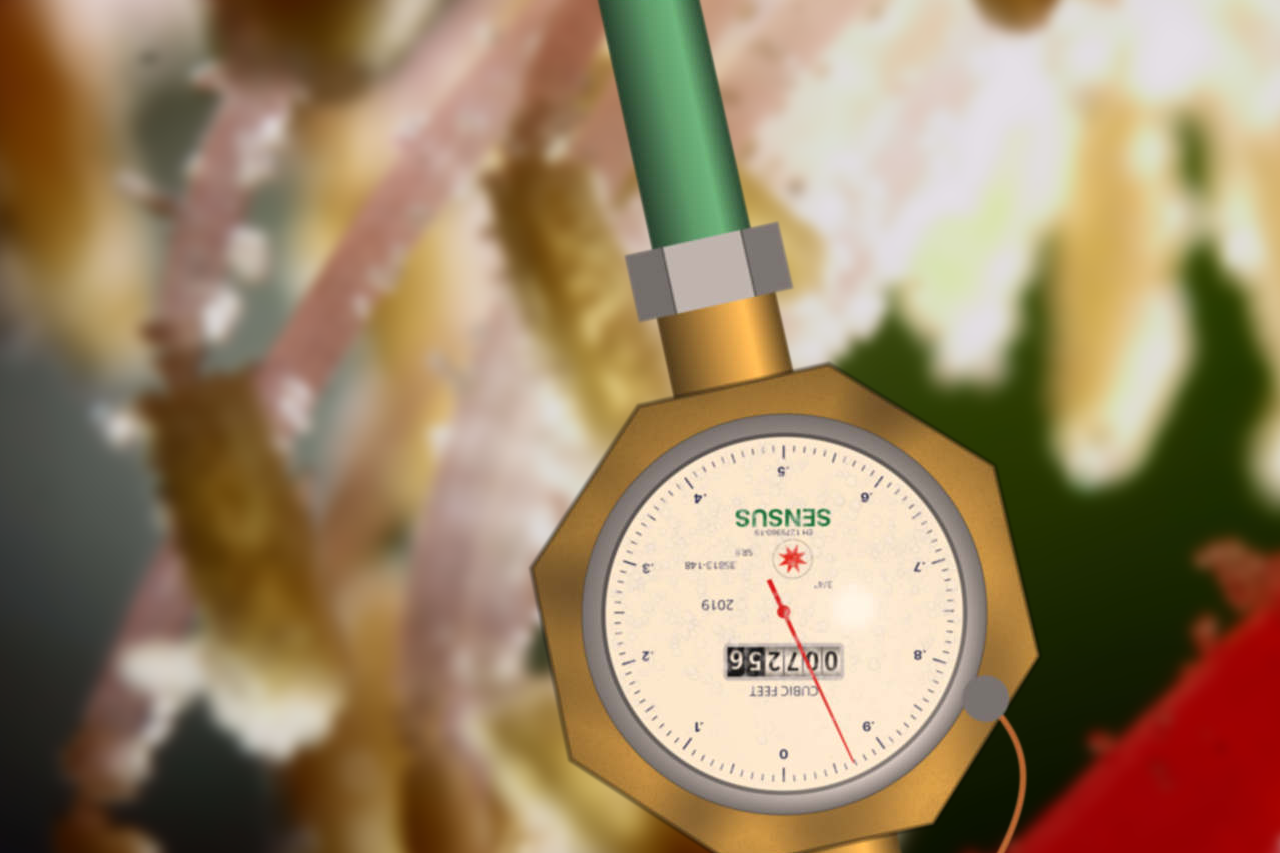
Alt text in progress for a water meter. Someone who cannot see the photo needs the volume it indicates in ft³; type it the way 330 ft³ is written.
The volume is 7255.93 ft³
